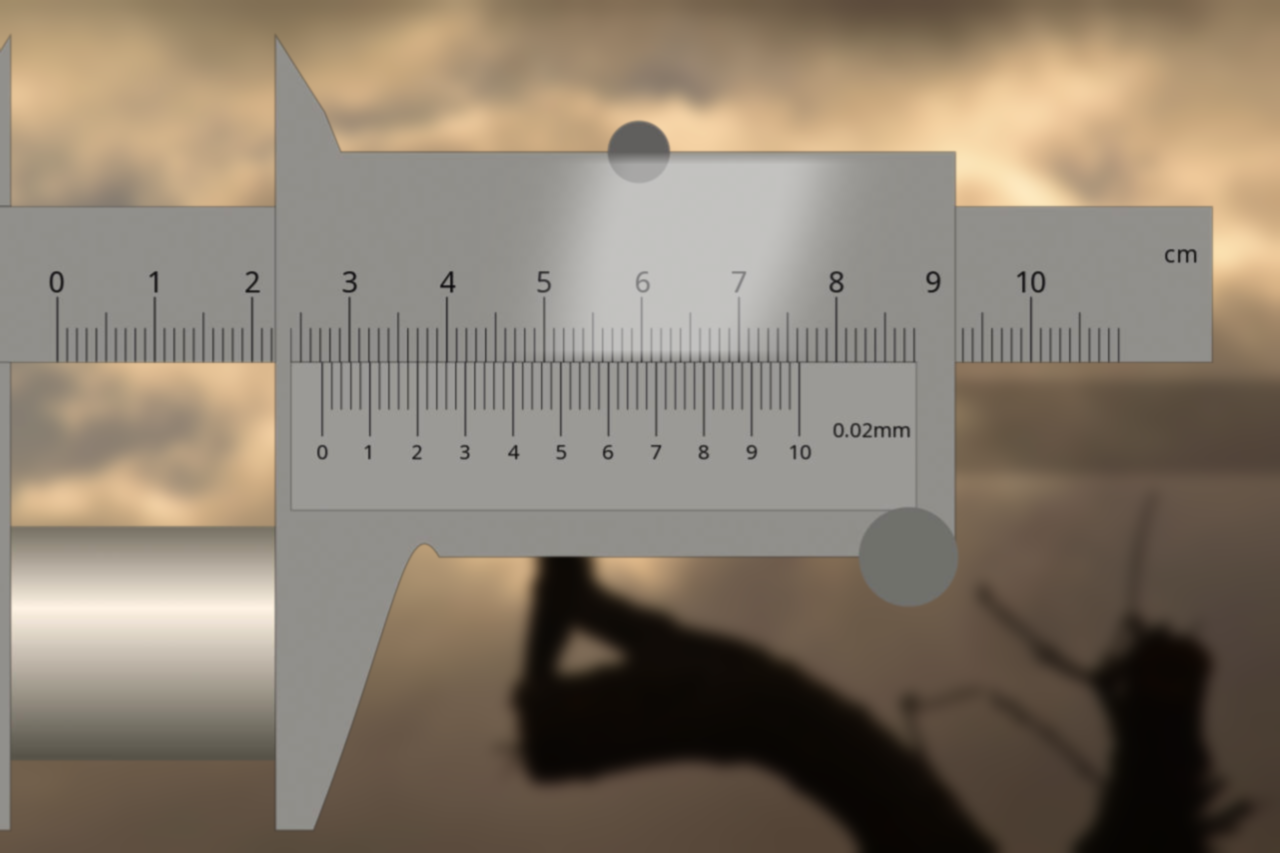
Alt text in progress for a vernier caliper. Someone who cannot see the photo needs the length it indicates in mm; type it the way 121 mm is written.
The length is 27.2 mm
